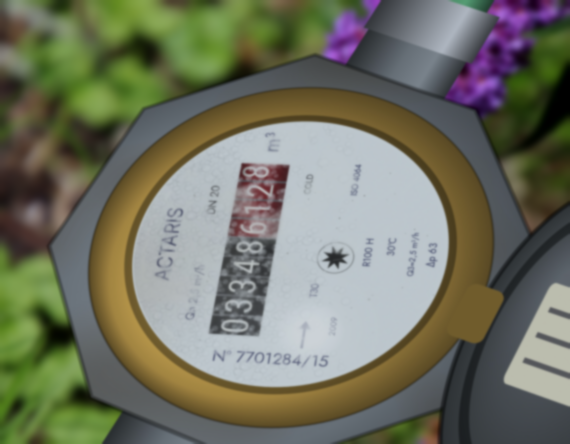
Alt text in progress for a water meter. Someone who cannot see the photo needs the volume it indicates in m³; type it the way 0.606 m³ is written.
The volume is 3348.6128 m³
